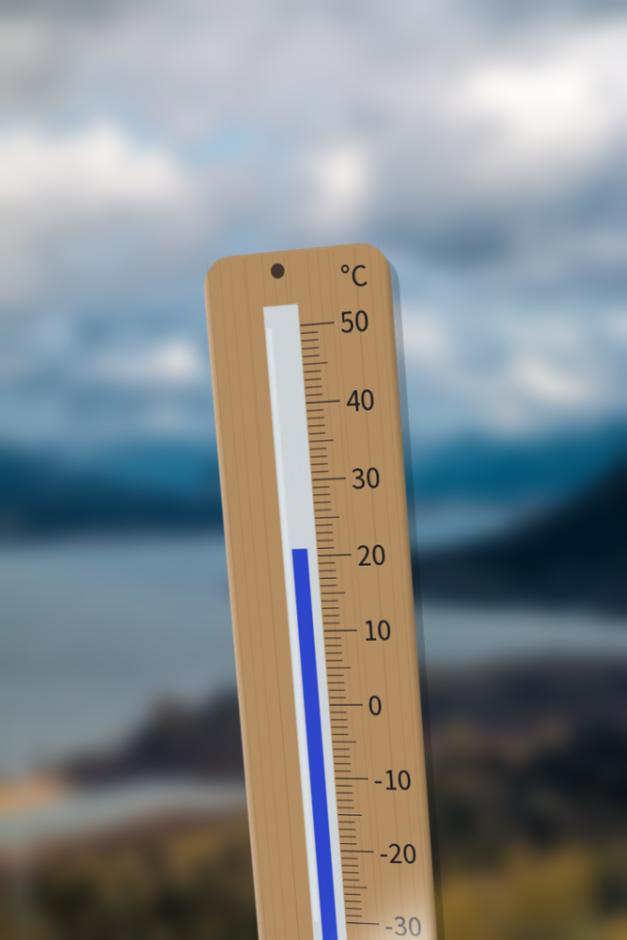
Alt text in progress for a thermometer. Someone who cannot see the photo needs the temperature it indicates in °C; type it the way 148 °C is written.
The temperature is 21 °C
